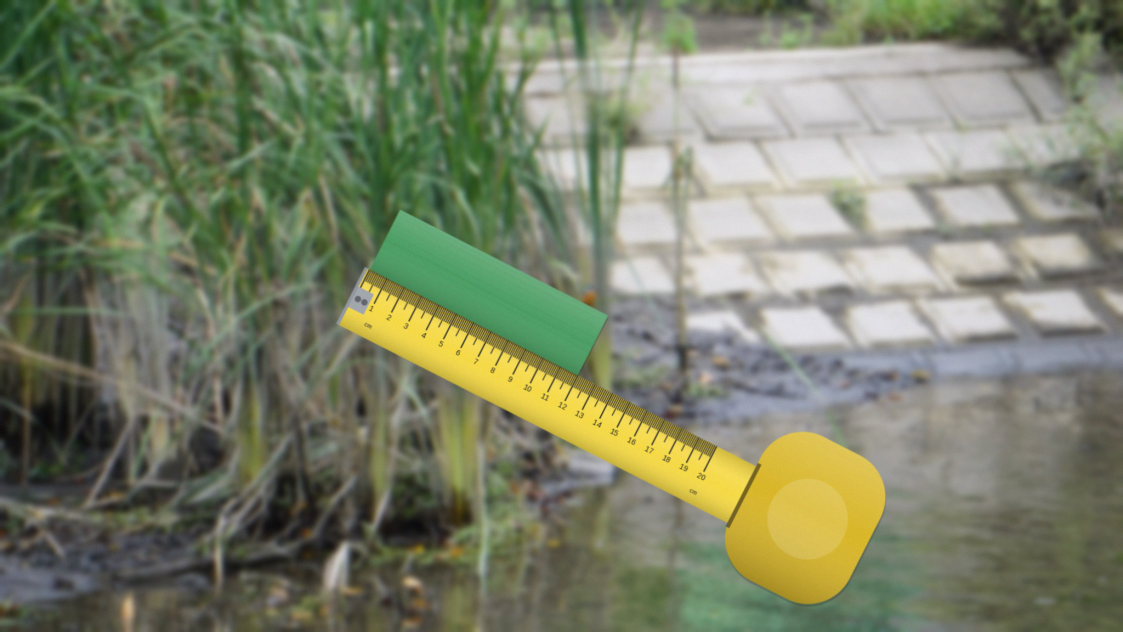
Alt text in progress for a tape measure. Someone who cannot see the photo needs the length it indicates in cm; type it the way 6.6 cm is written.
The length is 12 cm
